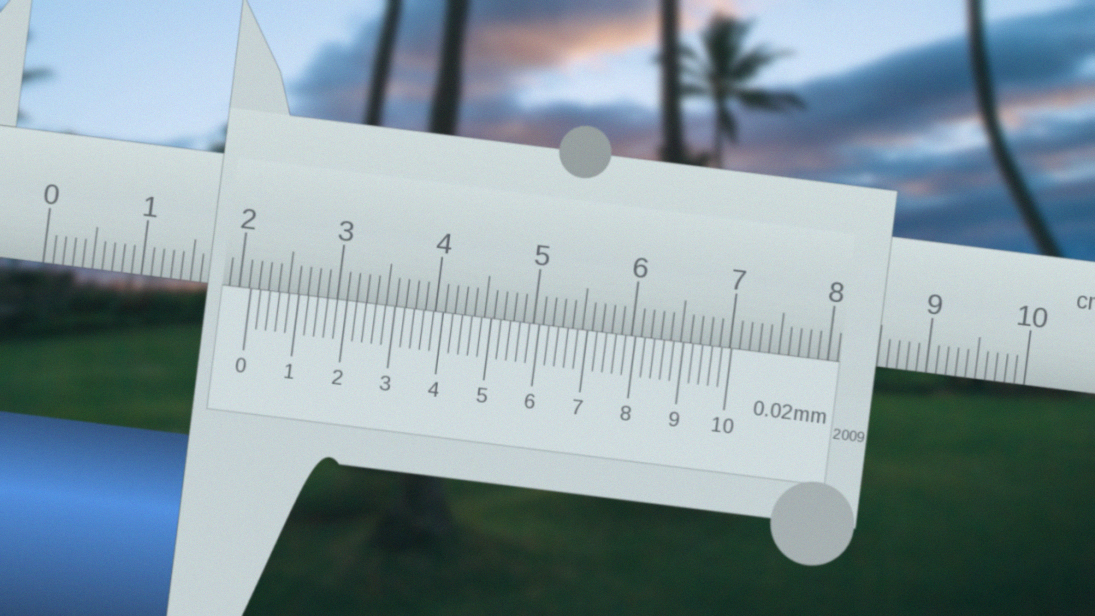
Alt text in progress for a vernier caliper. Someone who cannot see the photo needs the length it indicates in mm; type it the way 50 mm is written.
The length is 21.2 mm
